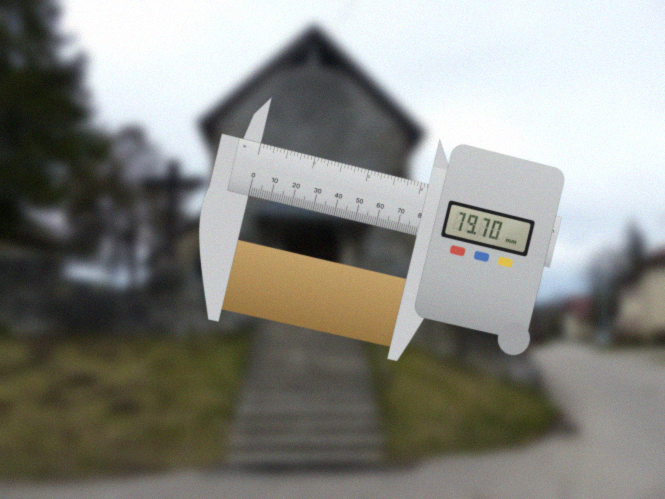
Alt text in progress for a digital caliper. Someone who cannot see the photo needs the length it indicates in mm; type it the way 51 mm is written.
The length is 79.70 mm
